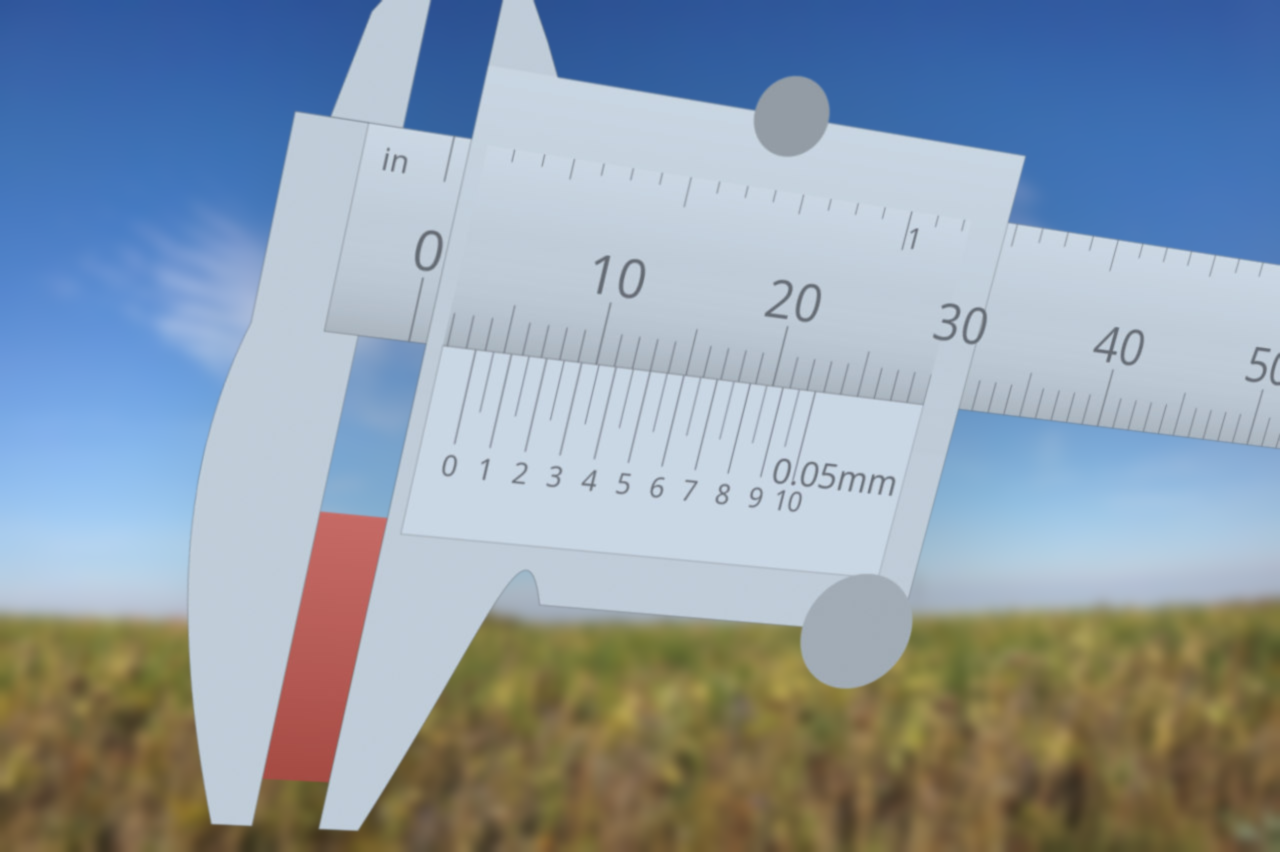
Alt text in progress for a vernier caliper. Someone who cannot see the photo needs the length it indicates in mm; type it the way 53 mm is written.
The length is 3.5 mm
